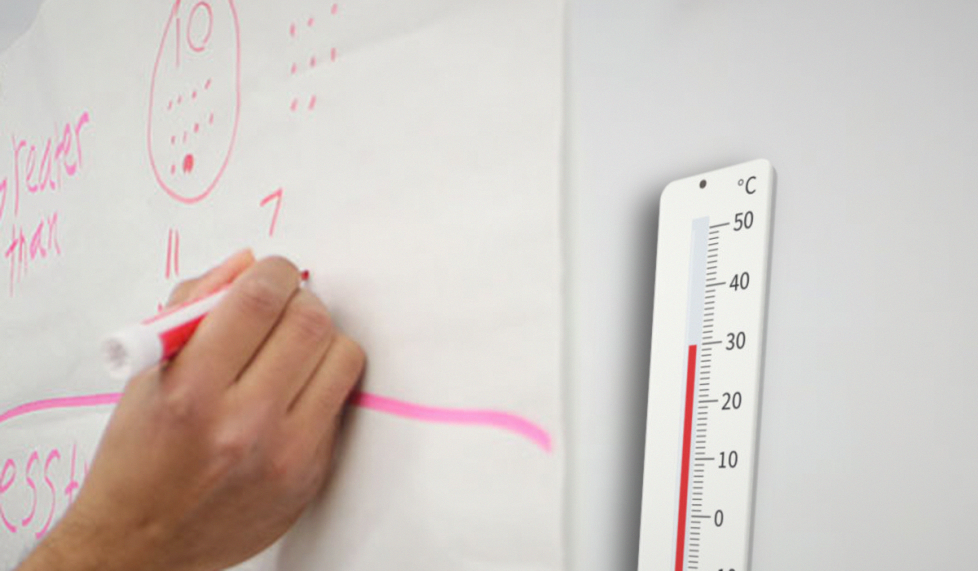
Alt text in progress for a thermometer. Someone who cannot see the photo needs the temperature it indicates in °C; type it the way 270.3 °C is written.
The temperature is 30 °C
